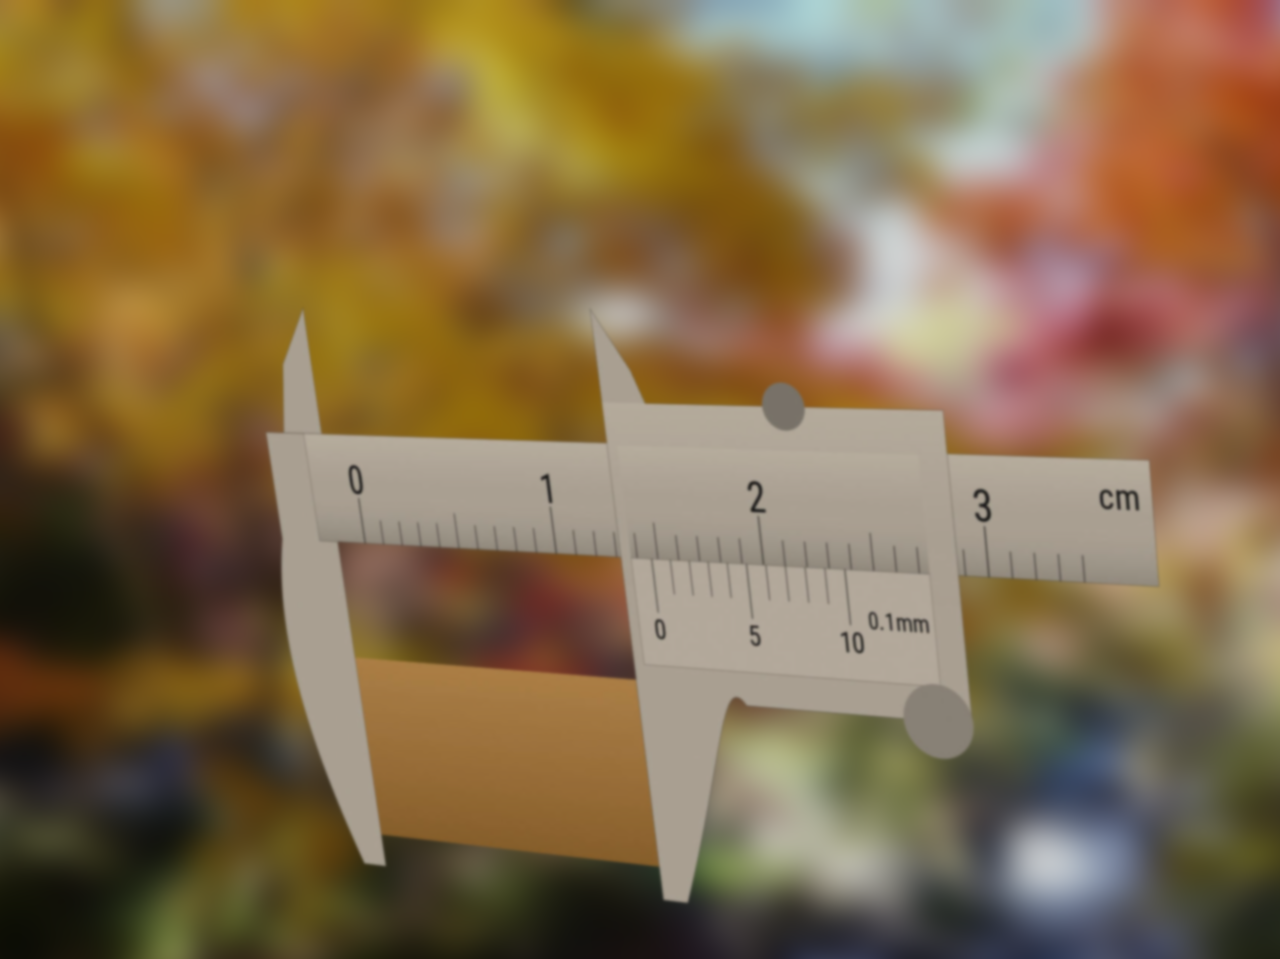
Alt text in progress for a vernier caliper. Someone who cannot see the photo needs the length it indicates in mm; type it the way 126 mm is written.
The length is 14.7 mm
